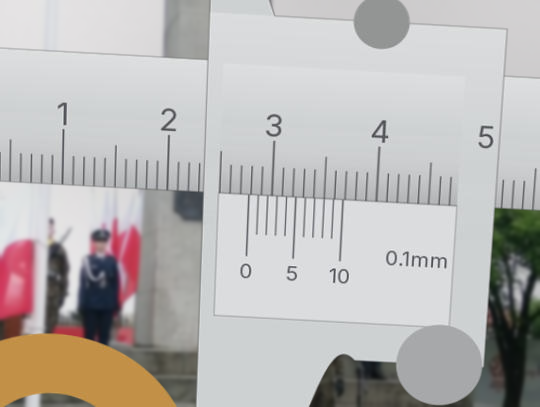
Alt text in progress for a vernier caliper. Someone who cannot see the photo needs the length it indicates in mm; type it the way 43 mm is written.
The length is 27.8 mm
